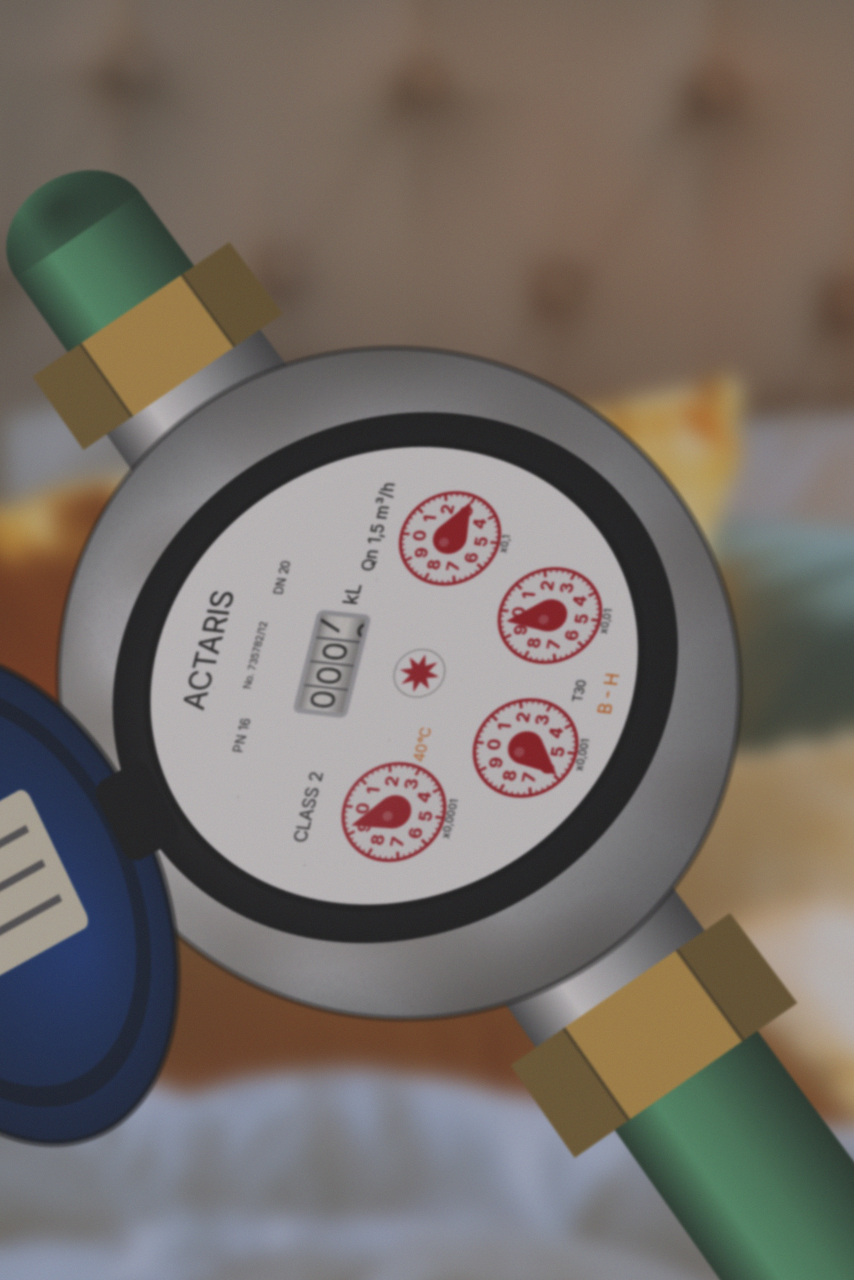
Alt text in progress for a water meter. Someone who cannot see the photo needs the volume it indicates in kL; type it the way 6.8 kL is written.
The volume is 7.2959 kL
